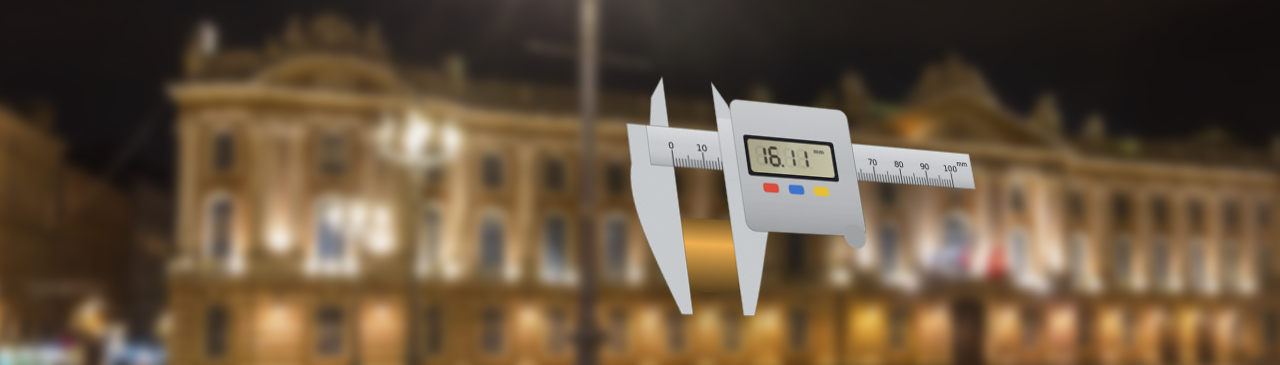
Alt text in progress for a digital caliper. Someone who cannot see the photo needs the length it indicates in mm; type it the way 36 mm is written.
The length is 16.11 mm
